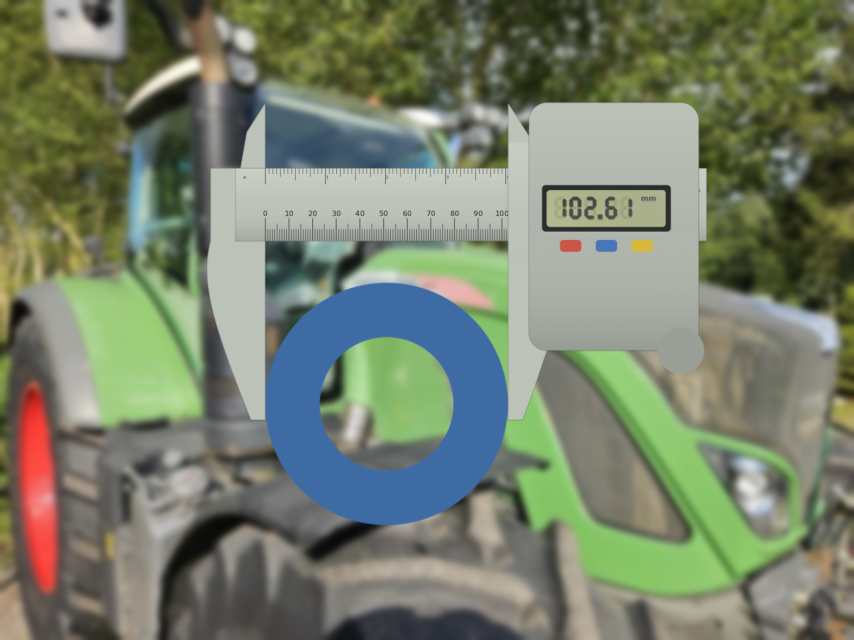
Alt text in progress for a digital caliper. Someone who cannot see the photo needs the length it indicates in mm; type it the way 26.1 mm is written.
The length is 102.61 mm
